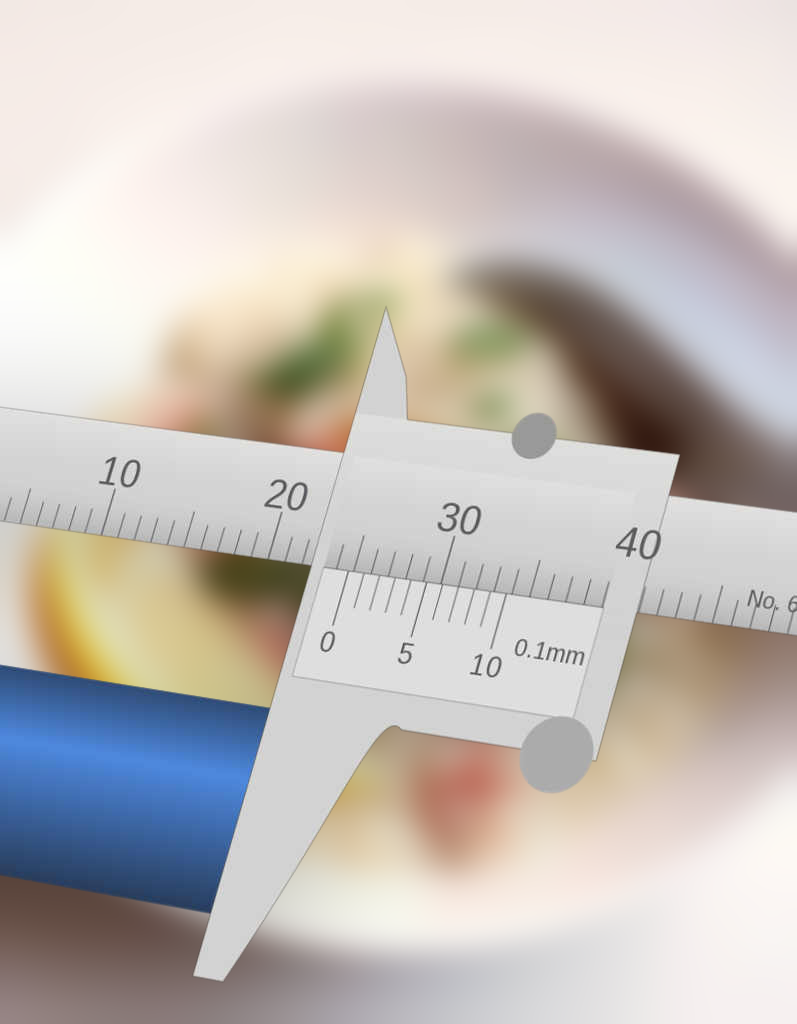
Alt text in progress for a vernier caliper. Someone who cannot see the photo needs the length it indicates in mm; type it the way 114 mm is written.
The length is 24.7 mm
